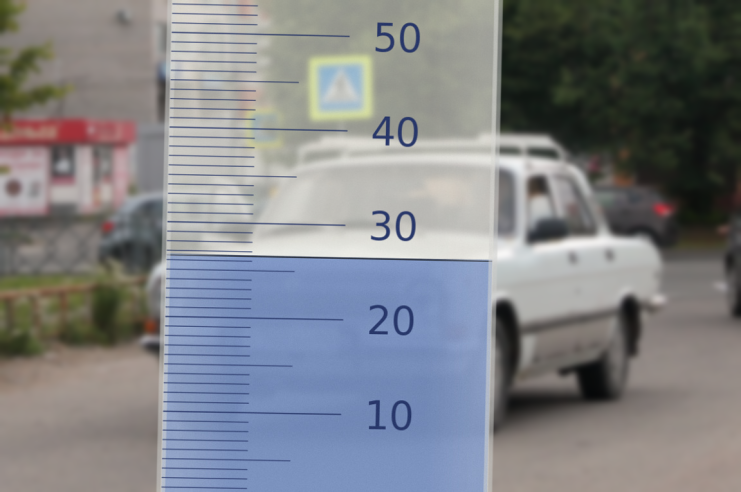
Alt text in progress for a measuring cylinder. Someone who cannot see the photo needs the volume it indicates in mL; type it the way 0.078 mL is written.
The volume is 26.5 mL
